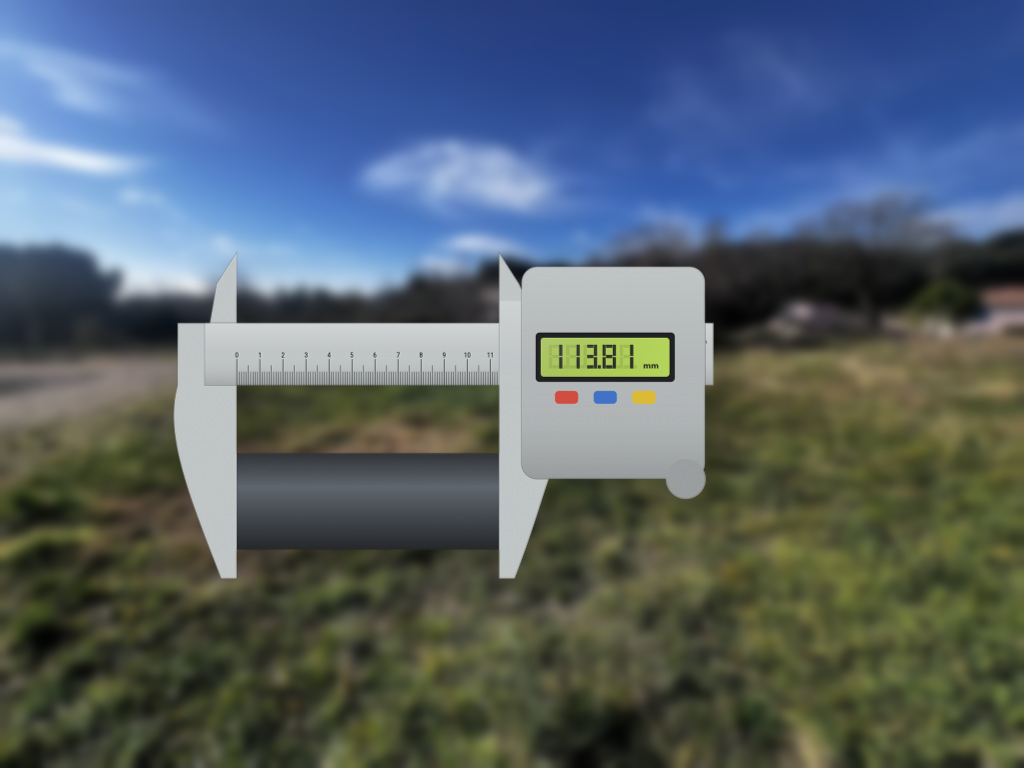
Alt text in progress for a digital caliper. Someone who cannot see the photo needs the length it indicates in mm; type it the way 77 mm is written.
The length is 113.81 mm
